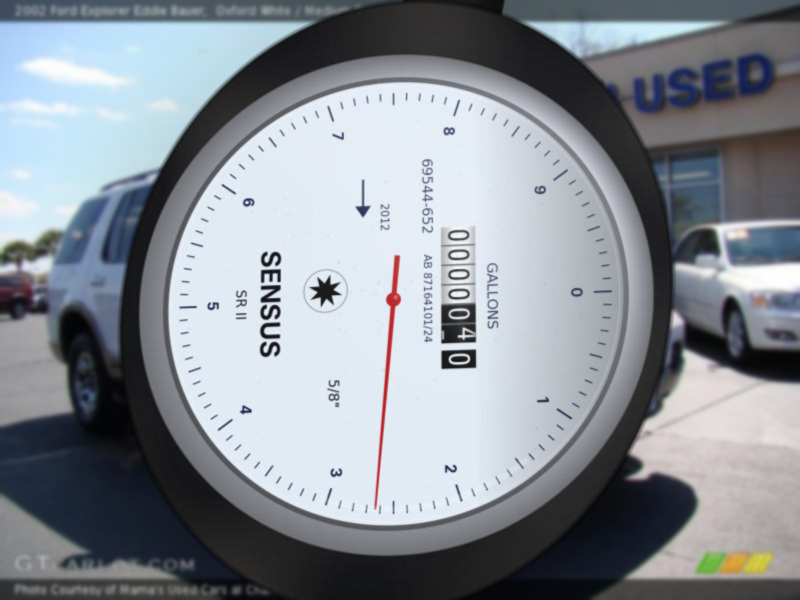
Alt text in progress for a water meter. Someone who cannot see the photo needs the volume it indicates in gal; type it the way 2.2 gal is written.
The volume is 42.6 gal
